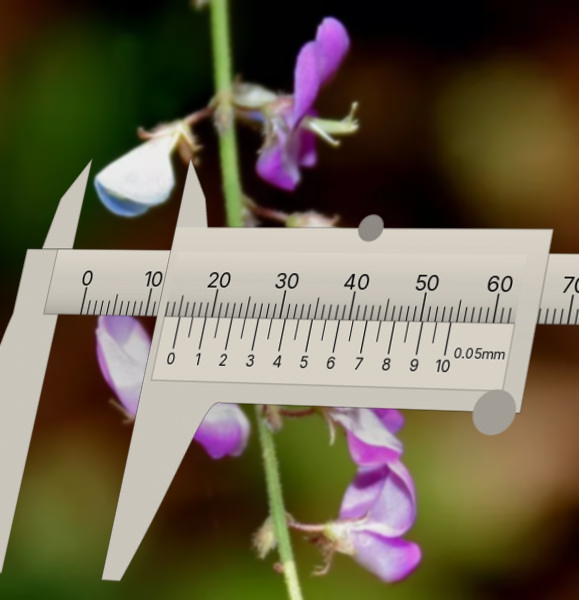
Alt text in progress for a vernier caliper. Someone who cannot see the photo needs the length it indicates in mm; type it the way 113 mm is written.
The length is 15.2 mm
